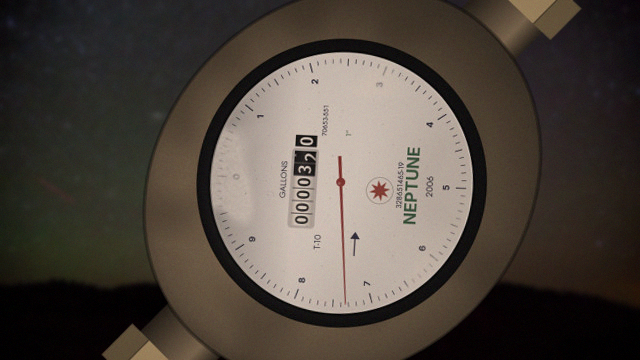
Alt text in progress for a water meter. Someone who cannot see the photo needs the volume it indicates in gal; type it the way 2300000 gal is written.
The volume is 317.3 gal
